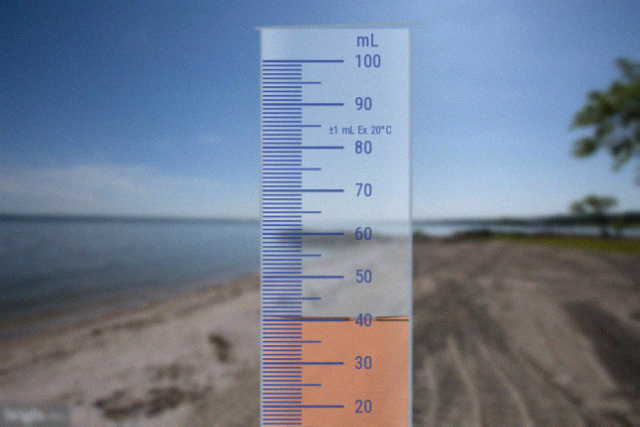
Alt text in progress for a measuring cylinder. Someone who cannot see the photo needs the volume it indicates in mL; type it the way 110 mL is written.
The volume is 40 mL
